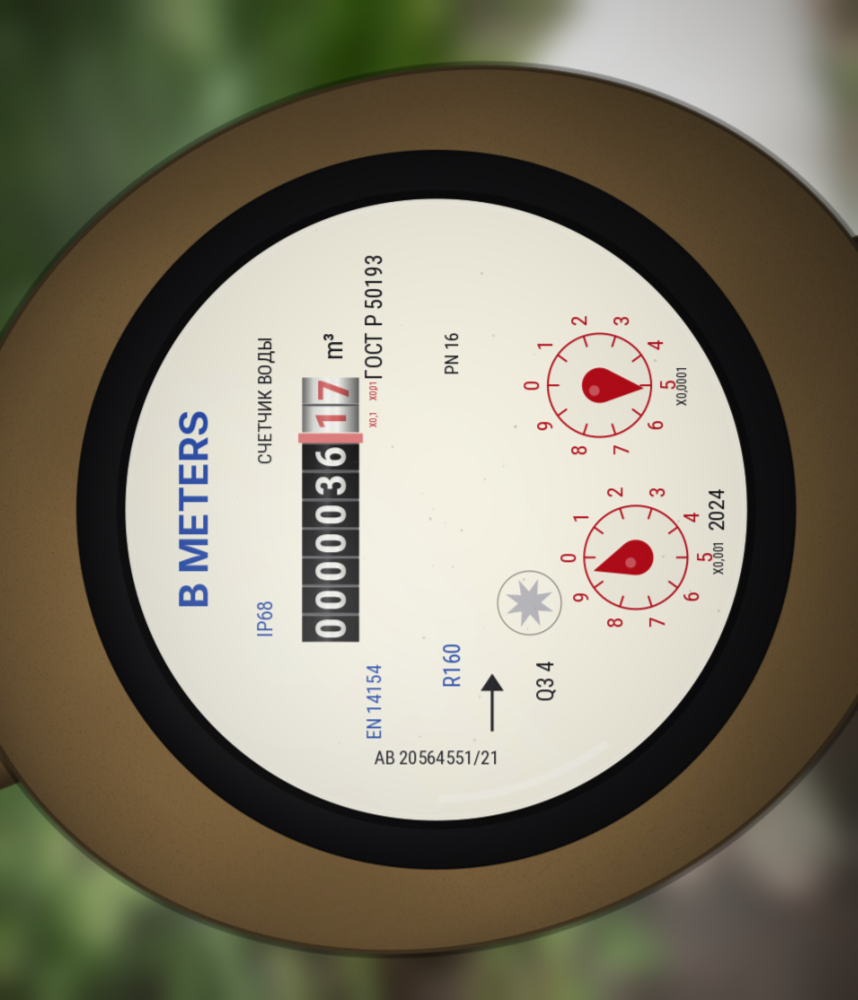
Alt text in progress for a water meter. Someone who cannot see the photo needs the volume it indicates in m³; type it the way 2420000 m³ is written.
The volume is 36.1695 m³
